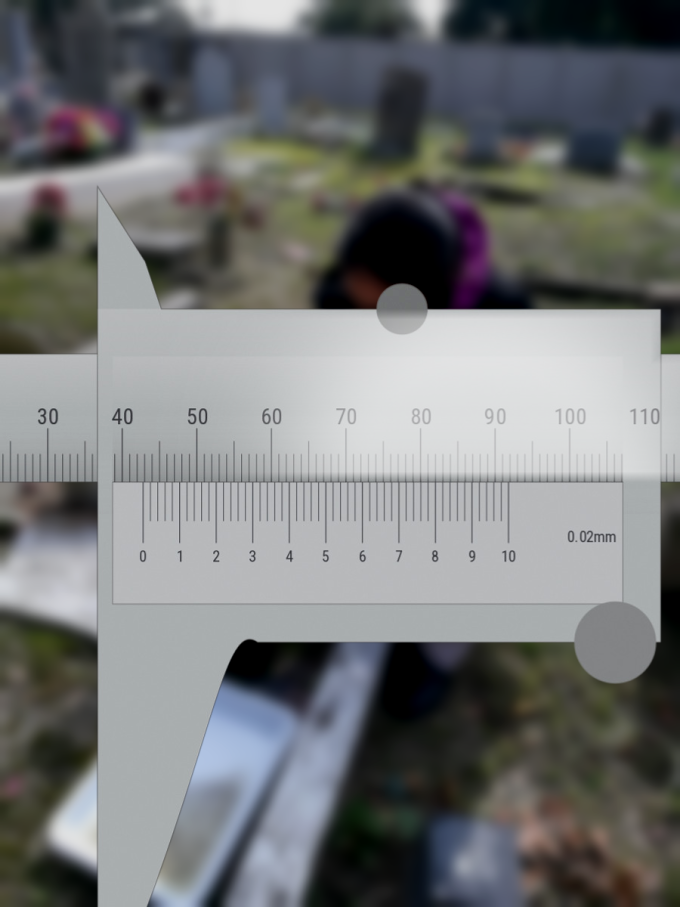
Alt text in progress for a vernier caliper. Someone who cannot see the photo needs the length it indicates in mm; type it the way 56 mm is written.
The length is 42.8 mm
